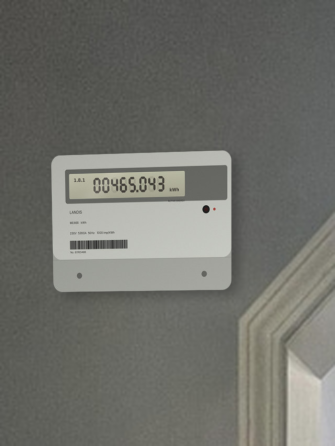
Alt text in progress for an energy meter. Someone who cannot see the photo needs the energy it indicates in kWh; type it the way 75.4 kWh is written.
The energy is 465.043 kWh
